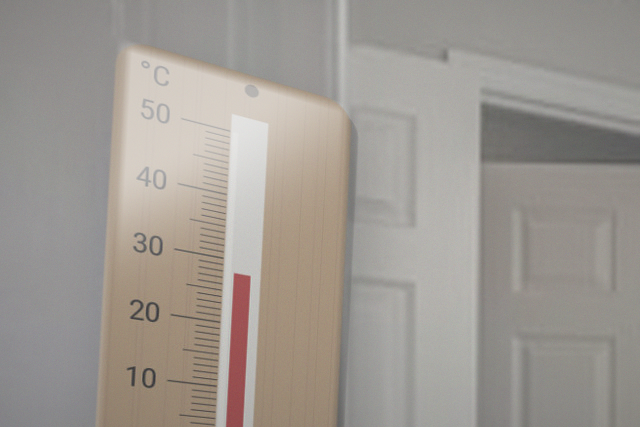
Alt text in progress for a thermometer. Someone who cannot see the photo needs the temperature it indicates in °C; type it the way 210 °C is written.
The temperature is 28 °C
